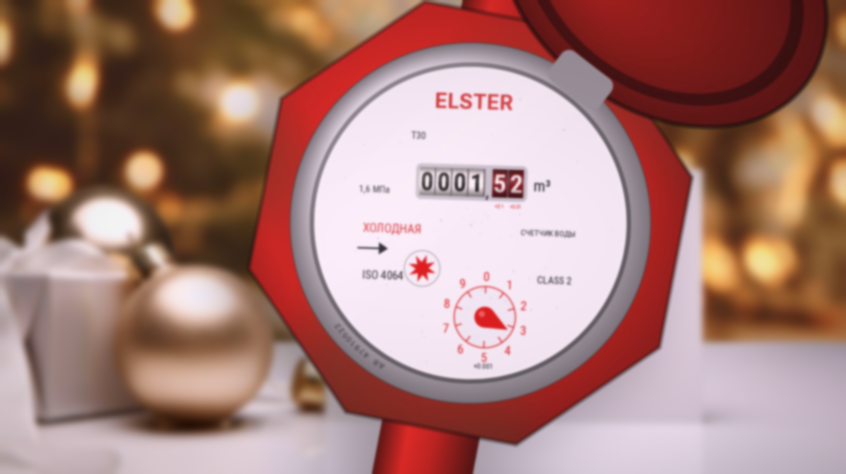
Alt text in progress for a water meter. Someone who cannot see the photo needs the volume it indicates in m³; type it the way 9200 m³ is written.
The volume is 1.523 m³
